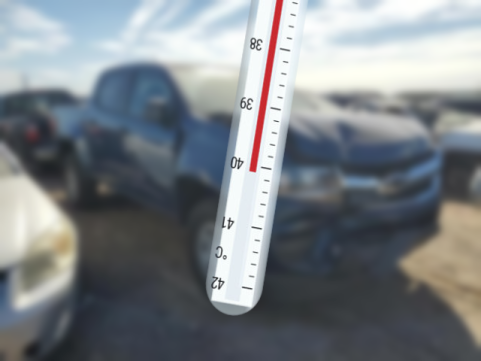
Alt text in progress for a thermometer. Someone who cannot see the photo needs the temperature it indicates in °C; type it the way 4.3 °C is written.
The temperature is 40.1 °C
